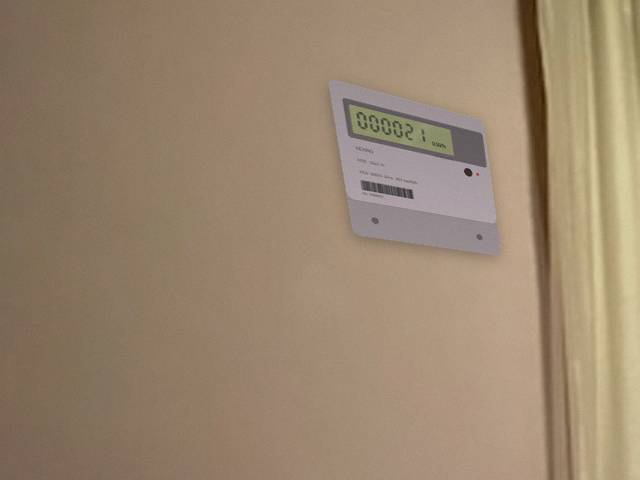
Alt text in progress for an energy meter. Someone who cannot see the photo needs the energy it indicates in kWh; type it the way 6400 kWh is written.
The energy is 21 kWh
